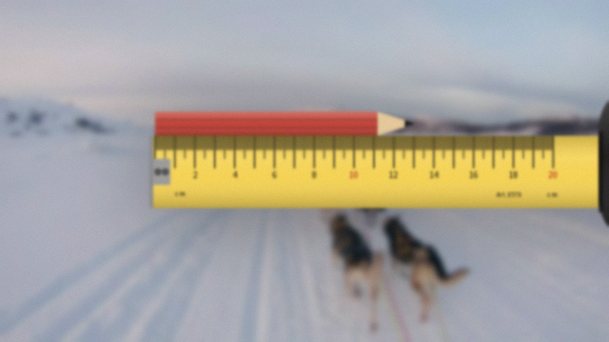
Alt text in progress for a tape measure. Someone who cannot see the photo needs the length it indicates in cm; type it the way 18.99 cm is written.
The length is 13 cm
